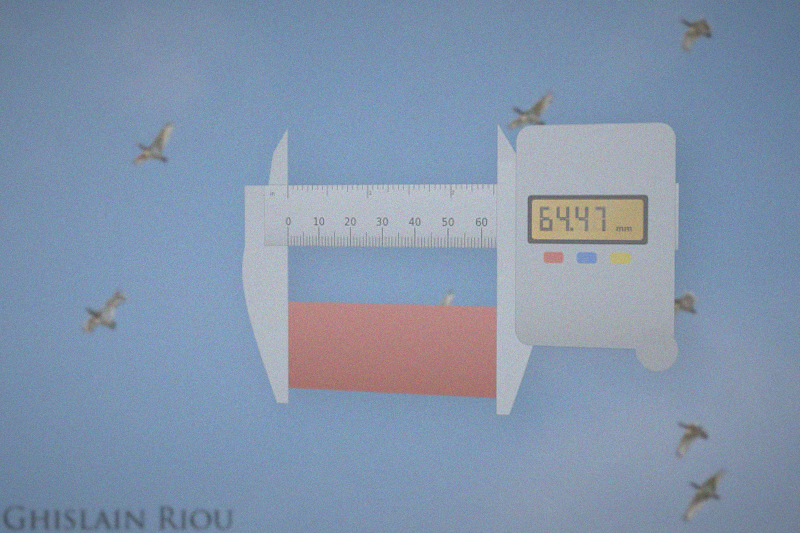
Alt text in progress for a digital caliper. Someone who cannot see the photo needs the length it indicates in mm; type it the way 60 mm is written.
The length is 64.47 mm
